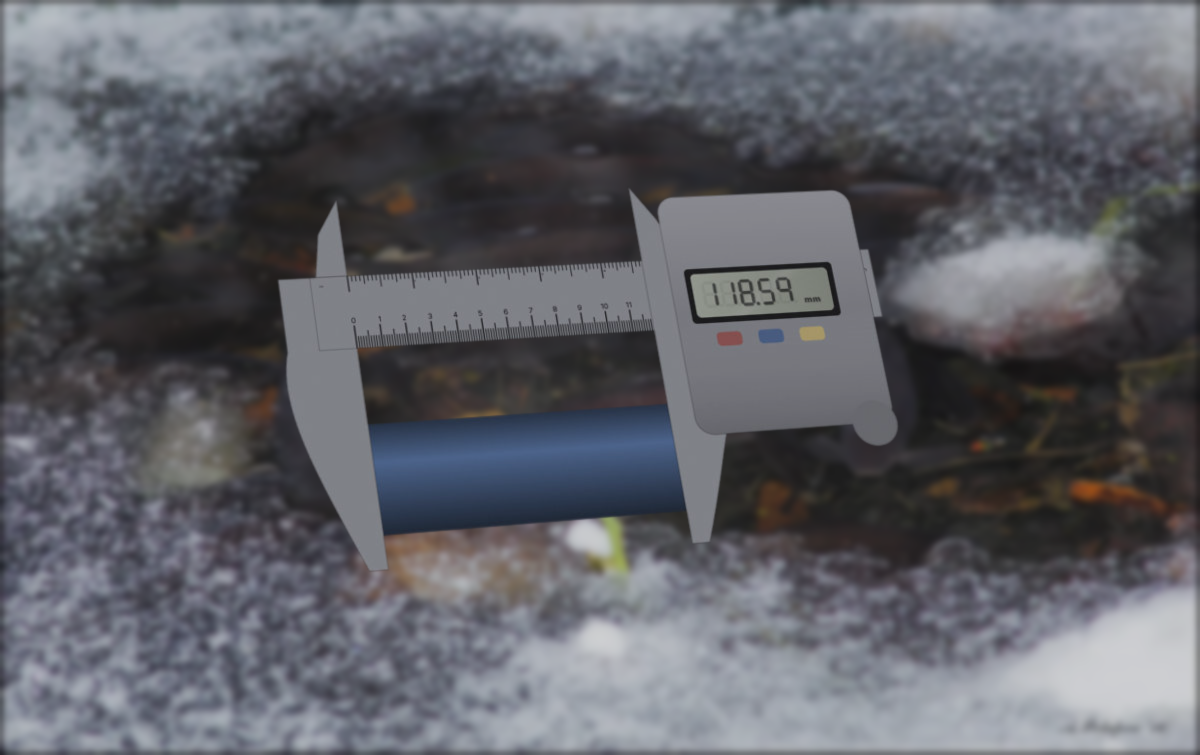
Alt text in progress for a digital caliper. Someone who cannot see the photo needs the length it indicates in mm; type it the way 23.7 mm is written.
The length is 118.59 mm
